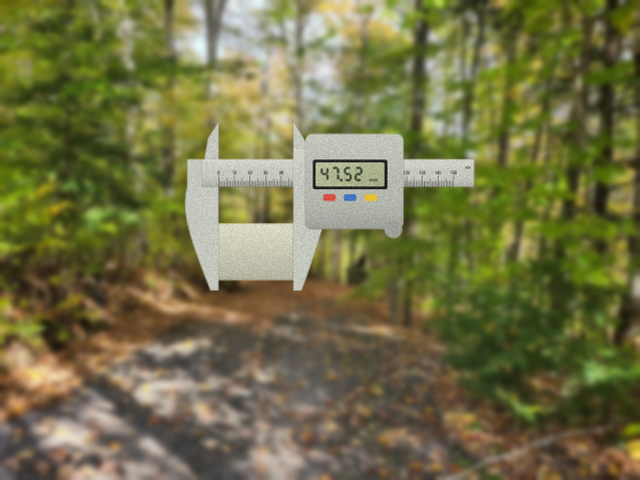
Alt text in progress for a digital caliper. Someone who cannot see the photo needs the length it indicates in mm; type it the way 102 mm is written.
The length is 47.52 mm
